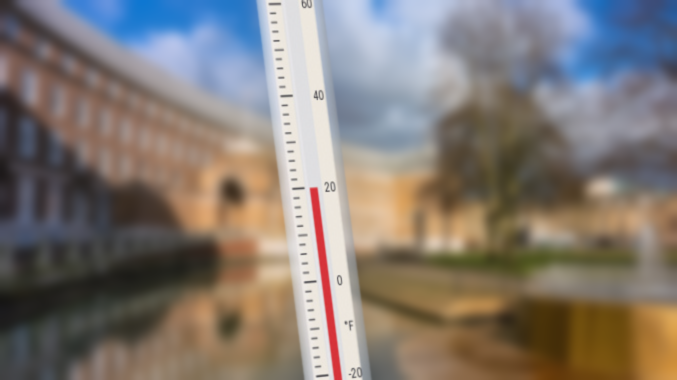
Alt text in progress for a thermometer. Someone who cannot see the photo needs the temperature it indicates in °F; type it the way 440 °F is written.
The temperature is 20 °F
